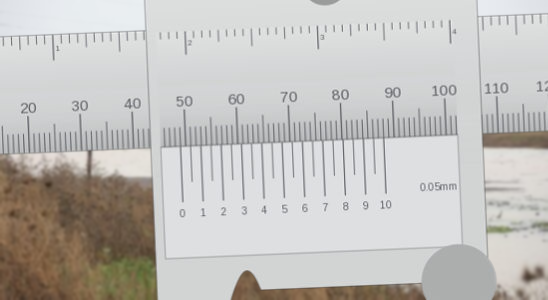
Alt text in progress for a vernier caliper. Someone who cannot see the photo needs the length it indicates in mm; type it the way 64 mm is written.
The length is 49.0 mm
